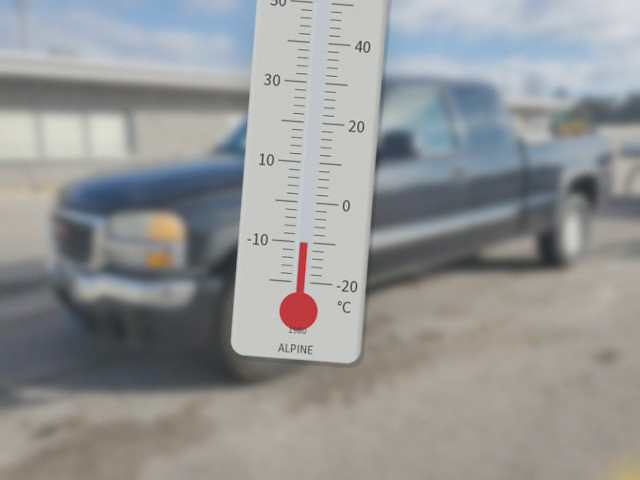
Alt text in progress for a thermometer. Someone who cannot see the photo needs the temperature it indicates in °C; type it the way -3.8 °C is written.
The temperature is -10 °C
